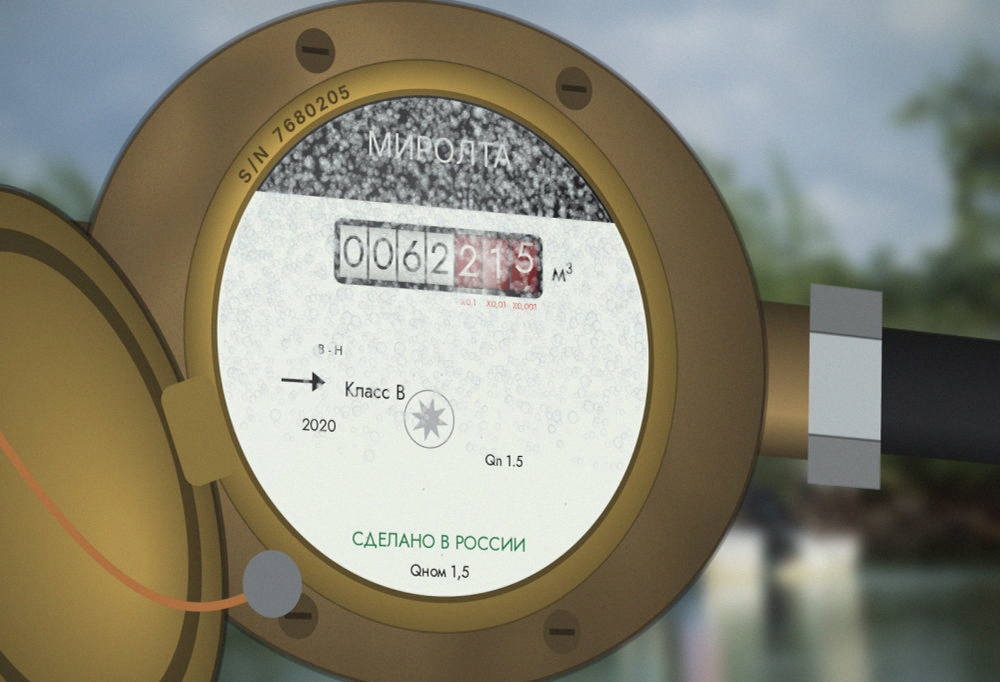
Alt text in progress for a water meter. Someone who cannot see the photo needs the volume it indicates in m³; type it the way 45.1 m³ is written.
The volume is 62.215 m³
